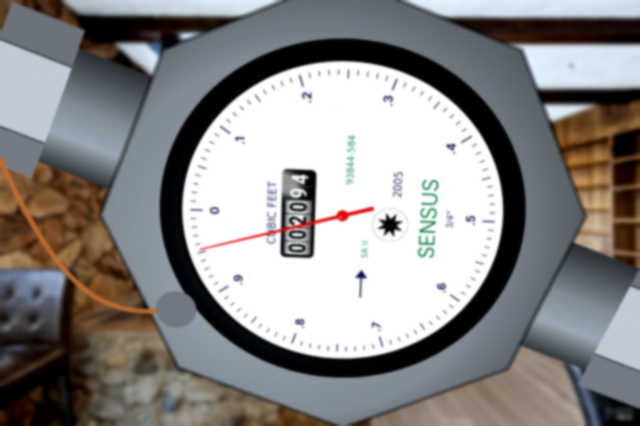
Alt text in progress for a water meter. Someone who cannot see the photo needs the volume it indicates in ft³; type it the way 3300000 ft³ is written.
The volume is 2093.95 ft³
